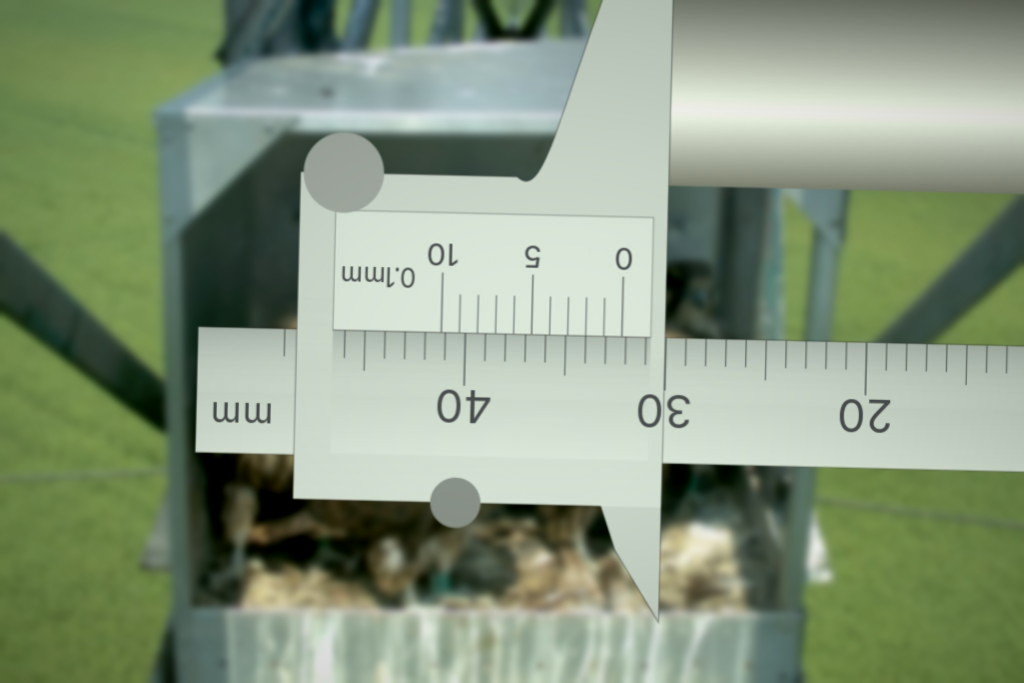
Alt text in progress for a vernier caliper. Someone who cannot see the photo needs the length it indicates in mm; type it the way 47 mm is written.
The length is 32.2 mm
